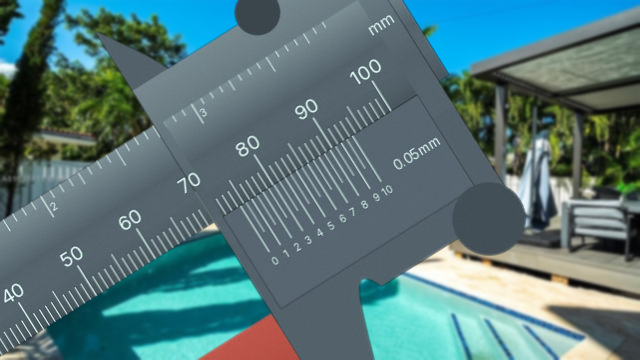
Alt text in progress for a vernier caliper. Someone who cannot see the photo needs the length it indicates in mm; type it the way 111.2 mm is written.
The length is 74.4 mm
